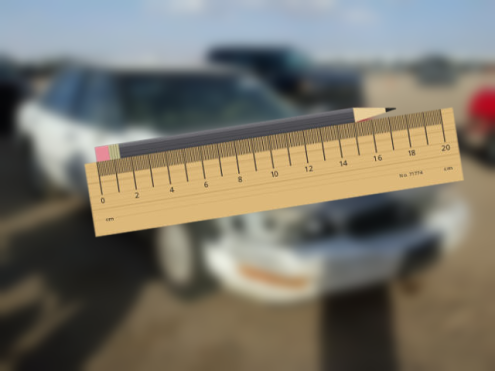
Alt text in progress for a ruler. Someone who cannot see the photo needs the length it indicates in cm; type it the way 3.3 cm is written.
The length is 17.5 cm
